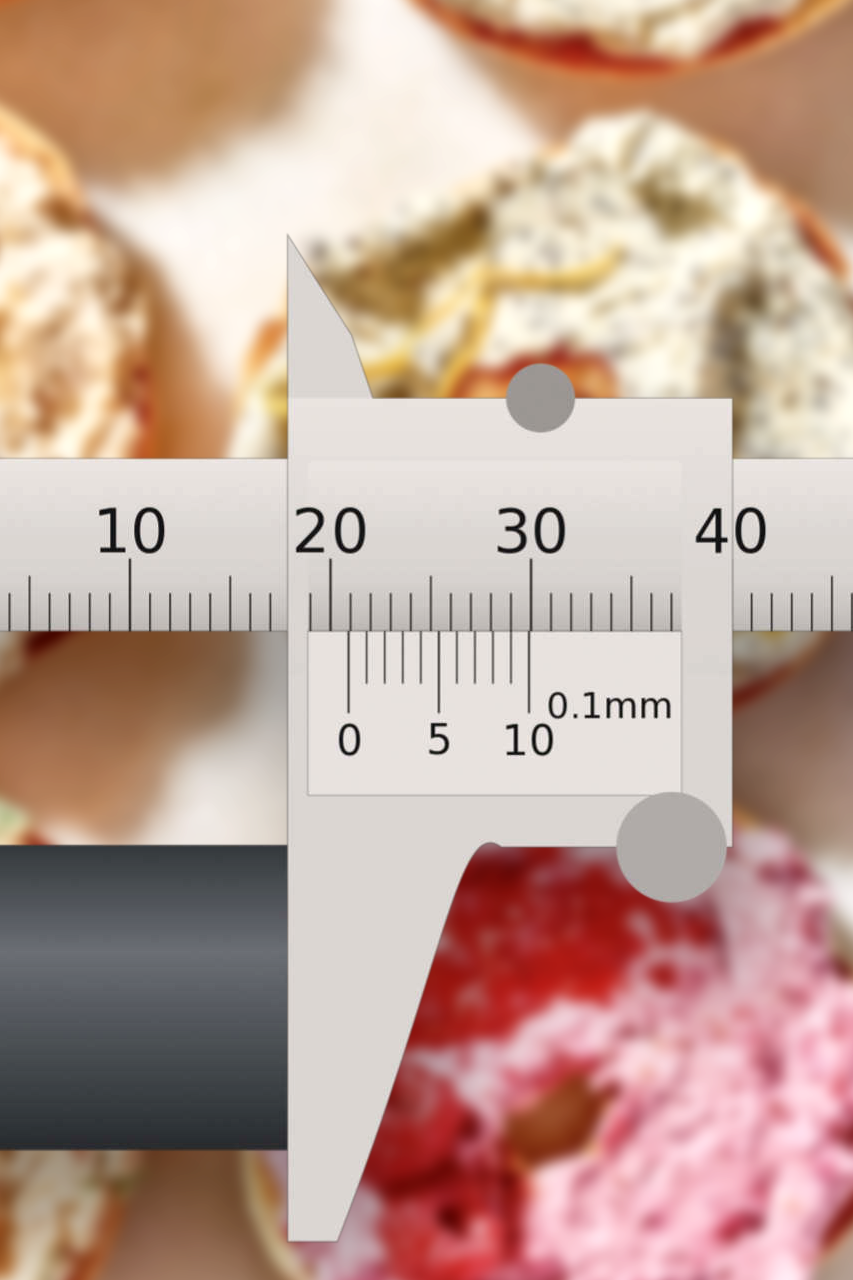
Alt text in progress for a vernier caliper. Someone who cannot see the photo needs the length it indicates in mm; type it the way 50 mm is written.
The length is 20.9 mm
